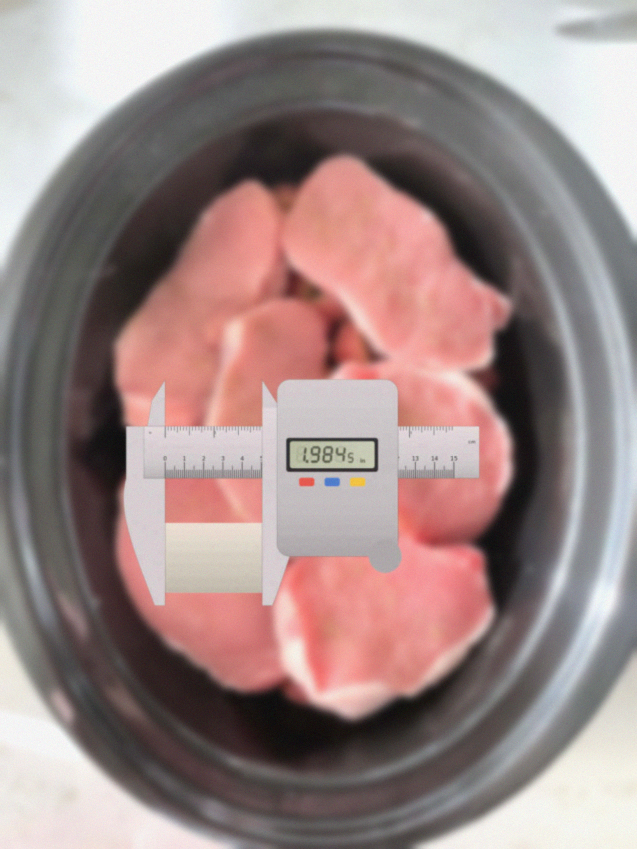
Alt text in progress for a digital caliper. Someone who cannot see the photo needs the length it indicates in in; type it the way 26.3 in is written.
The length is 1.9845 in
